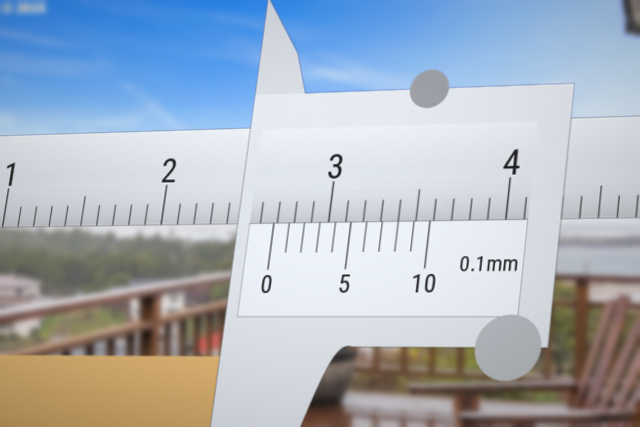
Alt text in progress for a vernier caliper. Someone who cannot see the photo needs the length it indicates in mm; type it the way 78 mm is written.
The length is 26.8 mm
